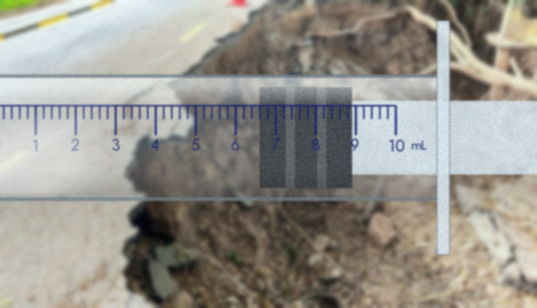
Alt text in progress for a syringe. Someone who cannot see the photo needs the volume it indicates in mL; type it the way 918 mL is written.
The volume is 6.6 mL
